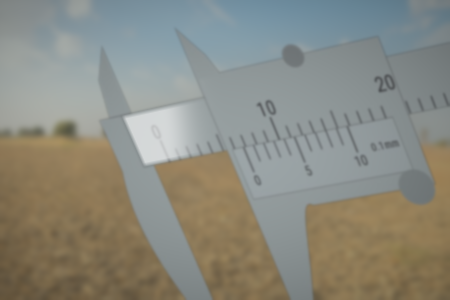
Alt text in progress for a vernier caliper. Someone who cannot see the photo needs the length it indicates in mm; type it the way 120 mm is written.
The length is 6.8 mm
